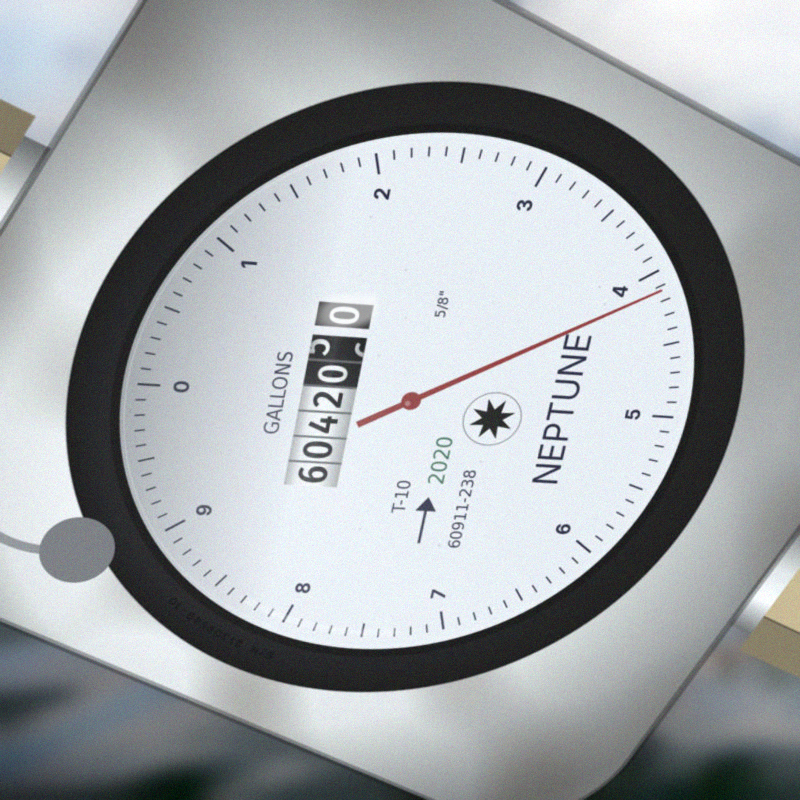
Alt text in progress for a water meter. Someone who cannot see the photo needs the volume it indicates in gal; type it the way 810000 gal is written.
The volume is 6042054.1 gal
